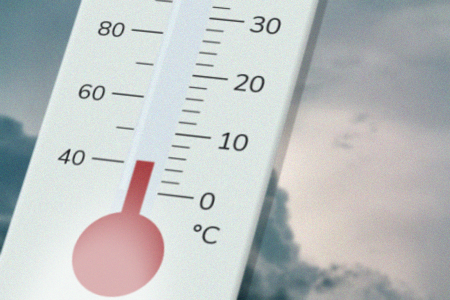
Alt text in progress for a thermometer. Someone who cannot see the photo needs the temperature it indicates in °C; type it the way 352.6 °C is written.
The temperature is 5 °C
